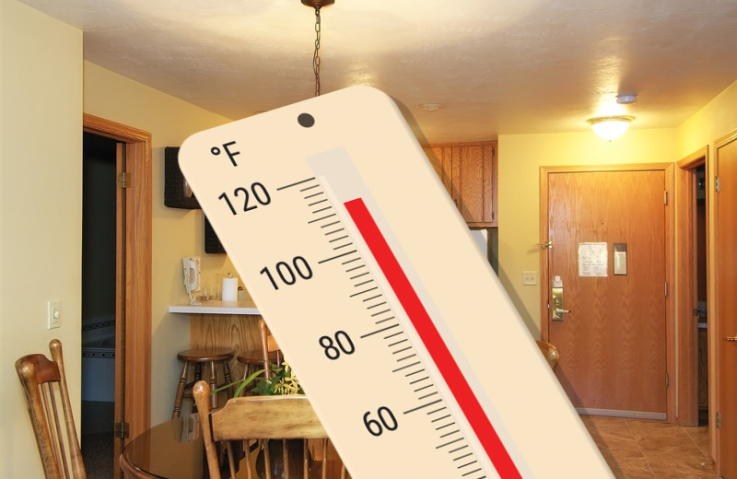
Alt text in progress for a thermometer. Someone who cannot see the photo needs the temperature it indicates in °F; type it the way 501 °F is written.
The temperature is 112 °F
